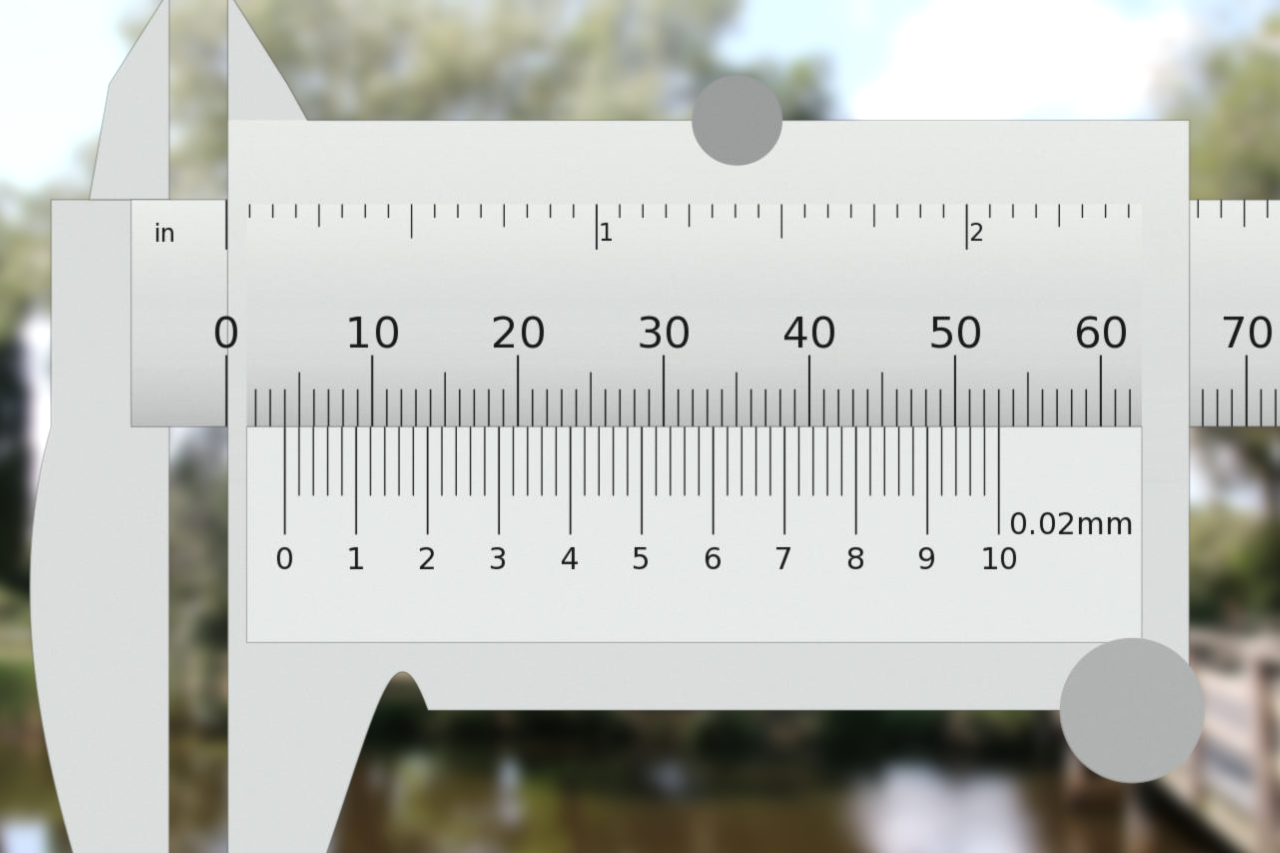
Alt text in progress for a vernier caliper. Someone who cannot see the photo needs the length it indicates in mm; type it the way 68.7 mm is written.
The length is 4.0 mm
